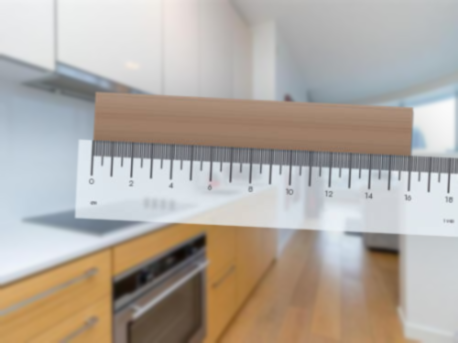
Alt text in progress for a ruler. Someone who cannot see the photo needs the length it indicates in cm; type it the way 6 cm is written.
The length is 16 cm
